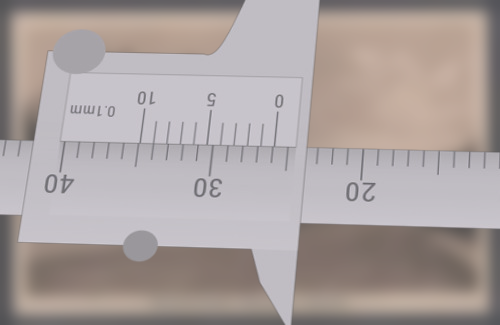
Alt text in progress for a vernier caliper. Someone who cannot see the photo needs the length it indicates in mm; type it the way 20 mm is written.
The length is 25.9 mm
